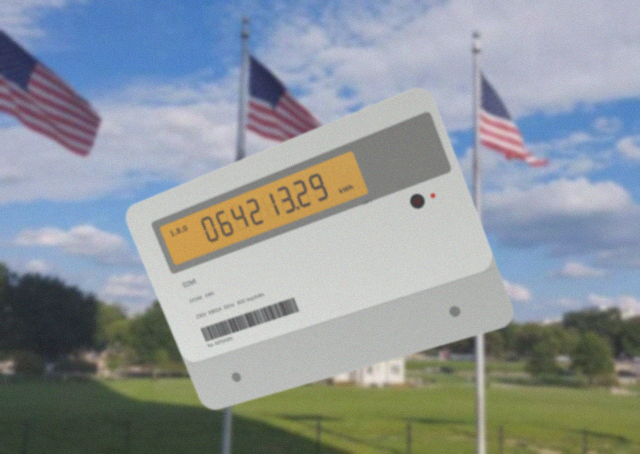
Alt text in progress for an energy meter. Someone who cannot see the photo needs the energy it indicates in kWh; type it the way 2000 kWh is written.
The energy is 64213.29 kWh
